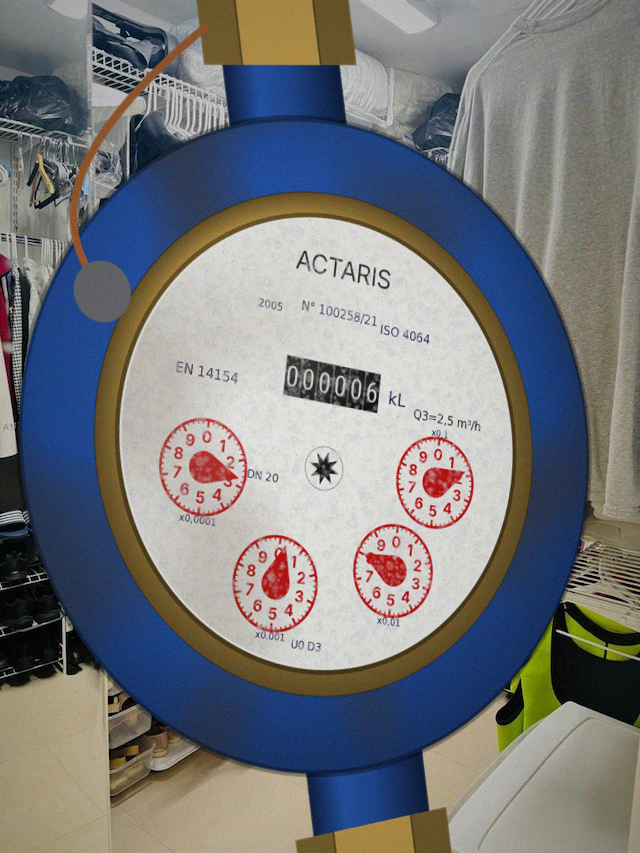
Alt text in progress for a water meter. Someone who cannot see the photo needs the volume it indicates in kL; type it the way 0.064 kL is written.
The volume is 6.1802 kL
